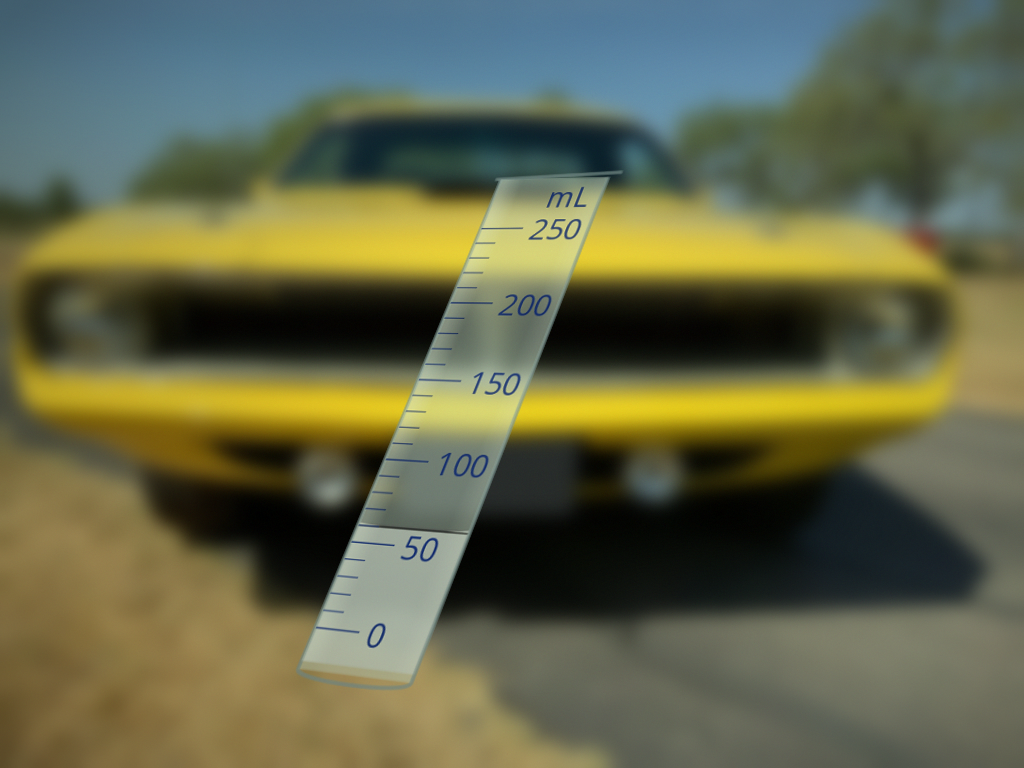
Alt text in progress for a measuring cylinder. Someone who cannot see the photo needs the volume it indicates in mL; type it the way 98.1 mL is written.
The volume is 60 mL
